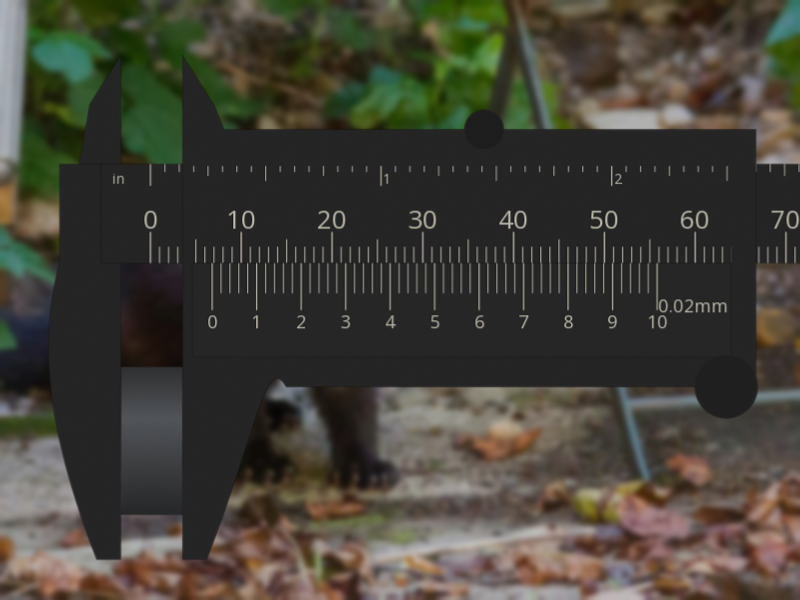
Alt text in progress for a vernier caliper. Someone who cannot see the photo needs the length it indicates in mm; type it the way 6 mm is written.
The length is 6.8 mm
